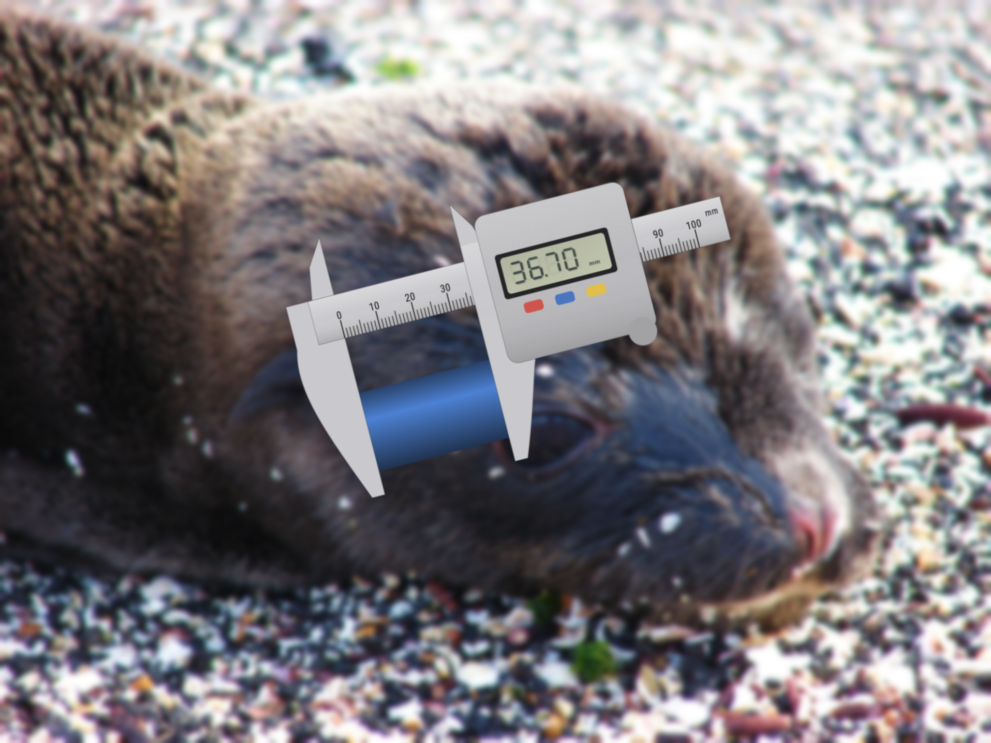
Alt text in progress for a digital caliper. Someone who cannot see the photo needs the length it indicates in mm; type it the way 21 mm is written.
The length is 36.70 mm
